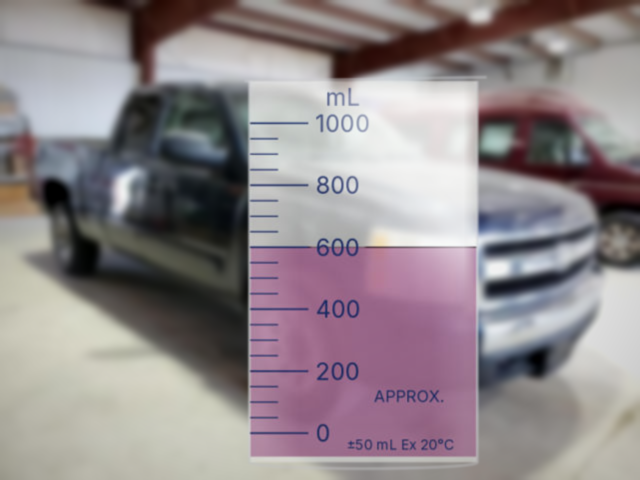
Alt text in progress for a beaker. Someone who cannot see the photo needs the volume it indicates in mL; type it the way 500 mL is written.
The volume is 600 mL
